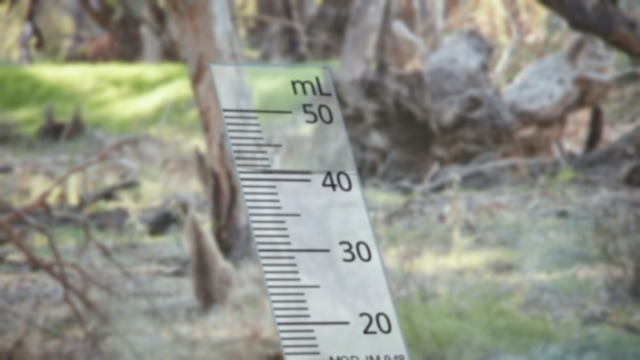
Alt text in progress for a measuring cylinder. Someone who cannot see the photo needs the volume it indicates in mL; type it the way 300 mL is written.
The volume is 41 mL
